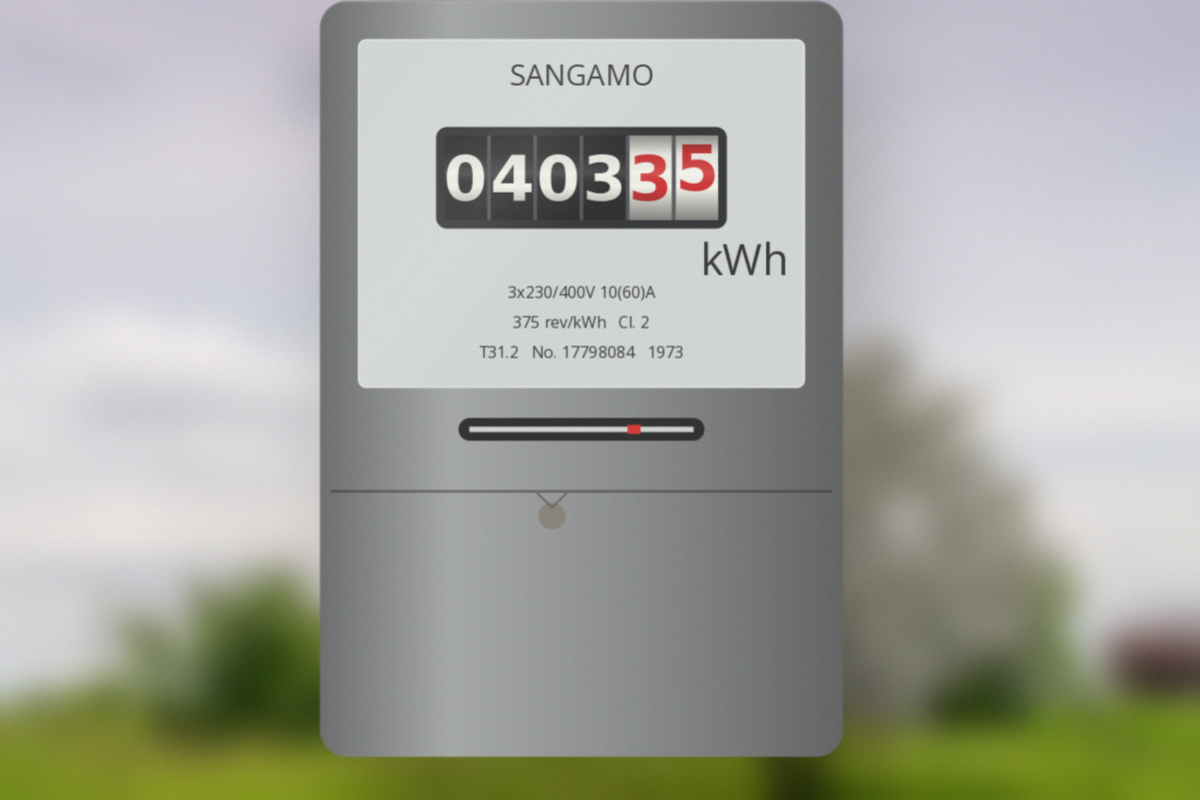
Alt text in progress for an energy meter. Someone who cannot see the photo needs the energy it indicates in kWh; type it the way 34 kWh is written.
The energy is 403.35 kWh
